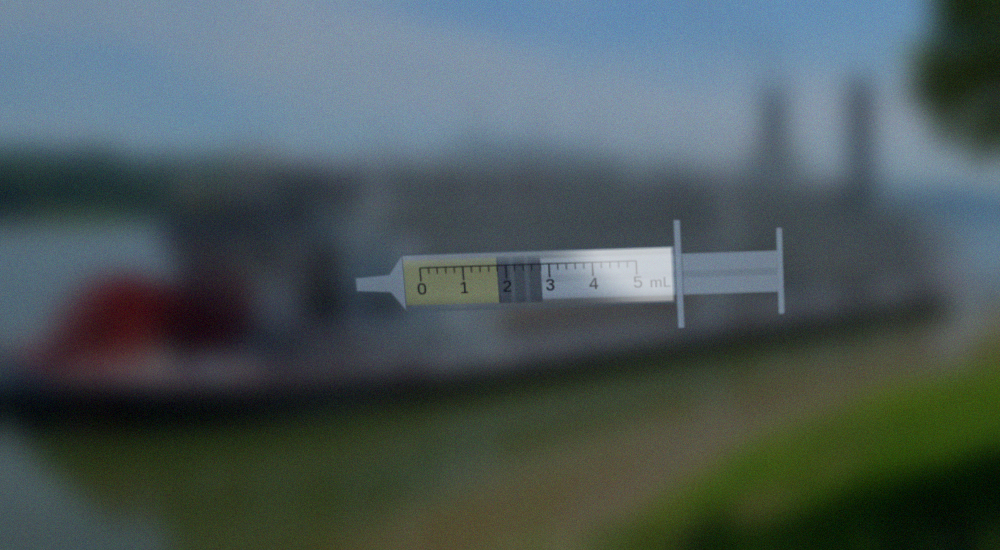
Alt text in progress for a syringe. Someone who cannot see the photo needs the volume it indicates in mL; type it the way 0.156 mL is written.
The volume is 1.8 mL
